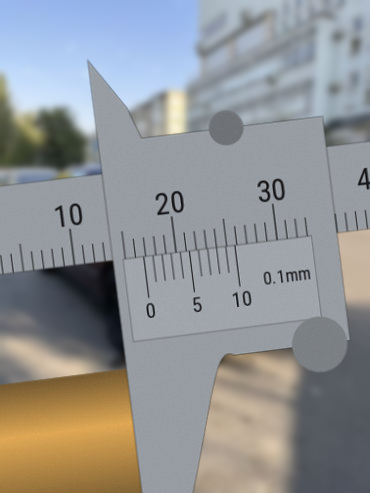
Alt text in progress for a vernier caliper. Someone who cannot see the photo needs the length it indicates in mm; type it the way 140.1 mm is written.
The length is 16.8 mm
